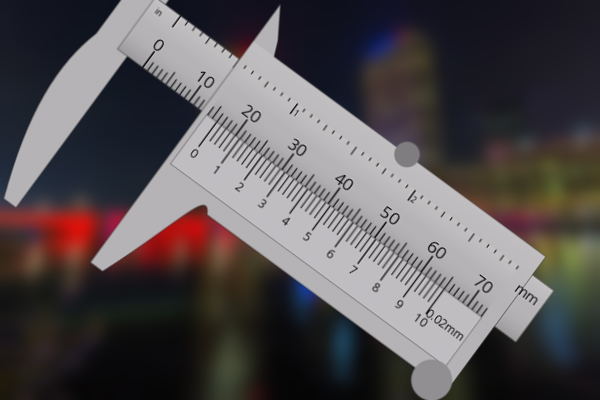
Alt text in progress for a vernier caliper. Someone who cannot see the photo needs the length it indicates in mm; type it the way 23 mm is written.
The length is 16.0 mm
